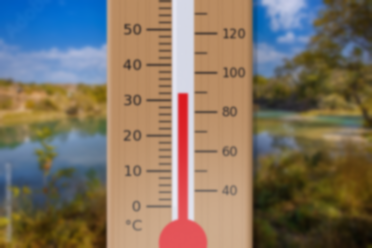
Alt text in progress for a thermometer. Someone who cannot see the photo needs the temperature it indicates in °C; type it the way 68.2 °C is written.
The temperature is 32 °C
